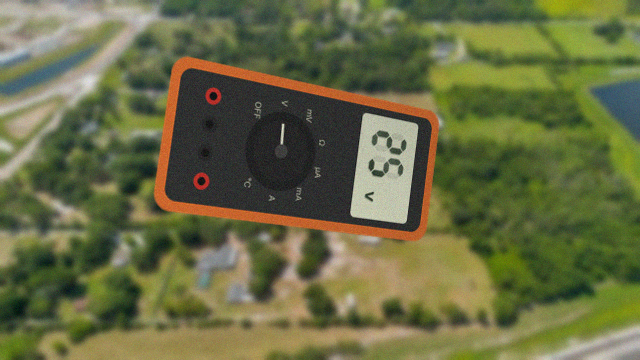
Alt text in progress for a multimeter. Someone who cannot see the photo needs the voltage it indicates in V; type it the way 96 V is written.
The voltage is 25 V
